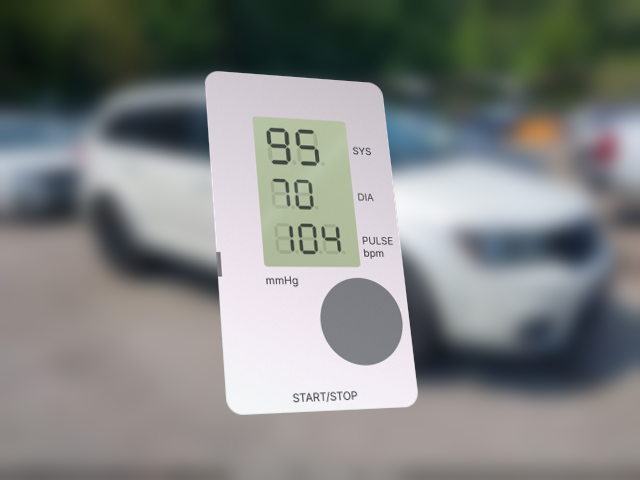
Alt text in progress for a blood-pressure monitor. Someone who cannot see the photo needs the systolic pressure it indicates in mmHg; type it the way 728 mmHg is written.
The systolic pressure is 95 mmHg
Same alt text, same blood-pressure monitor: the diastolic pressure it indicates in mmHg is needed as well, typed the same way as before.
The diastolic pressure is 70 mmHg
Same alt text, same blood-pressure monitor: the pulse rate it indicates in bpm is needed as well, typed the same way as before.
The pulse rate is 104 bpm
